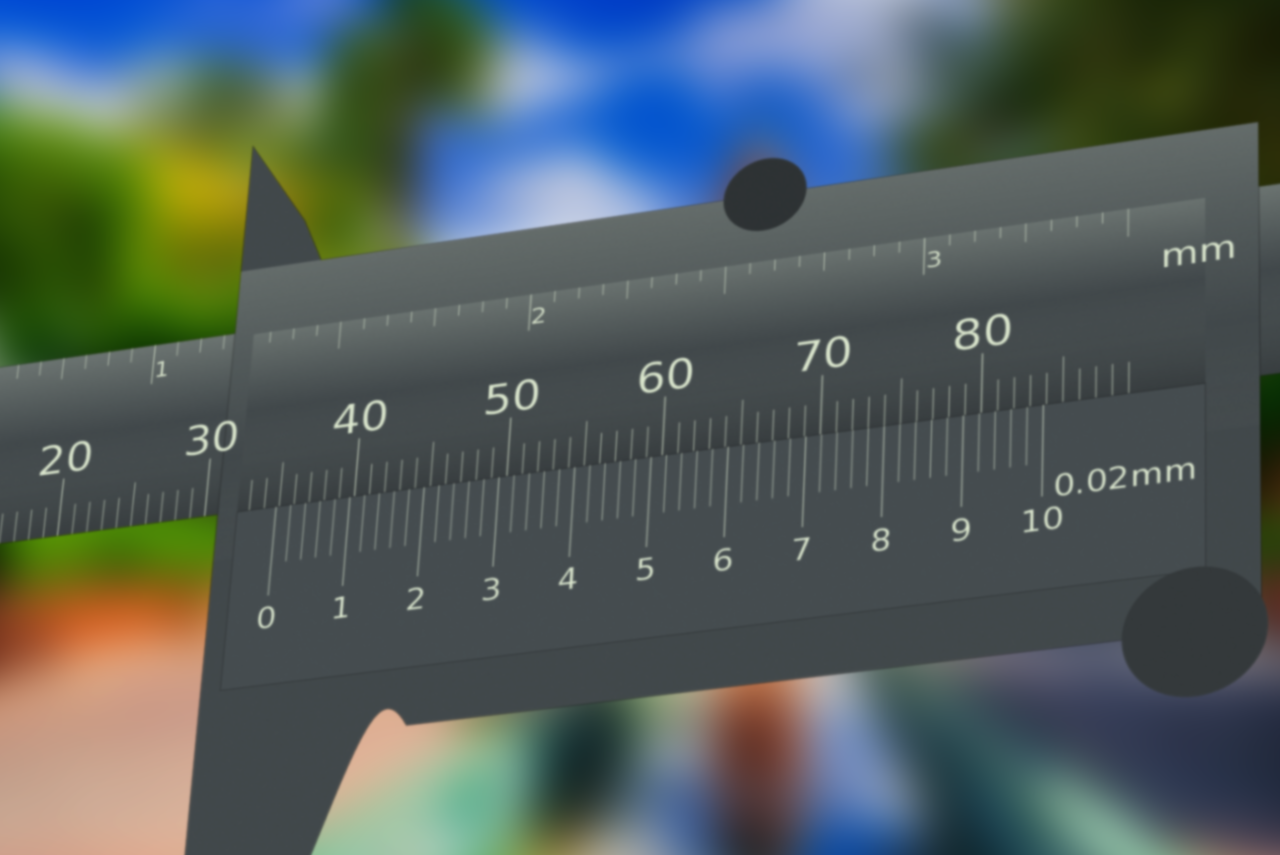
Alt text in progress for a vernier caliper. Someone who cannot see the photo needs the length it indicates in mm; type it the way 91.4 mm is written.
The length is 34.8 mm
